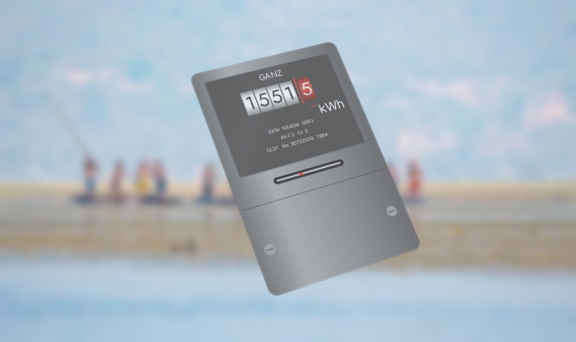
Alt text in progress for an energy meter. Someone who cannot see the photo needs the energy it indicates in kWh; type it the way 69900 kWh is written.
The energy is 1551.5 kWh
